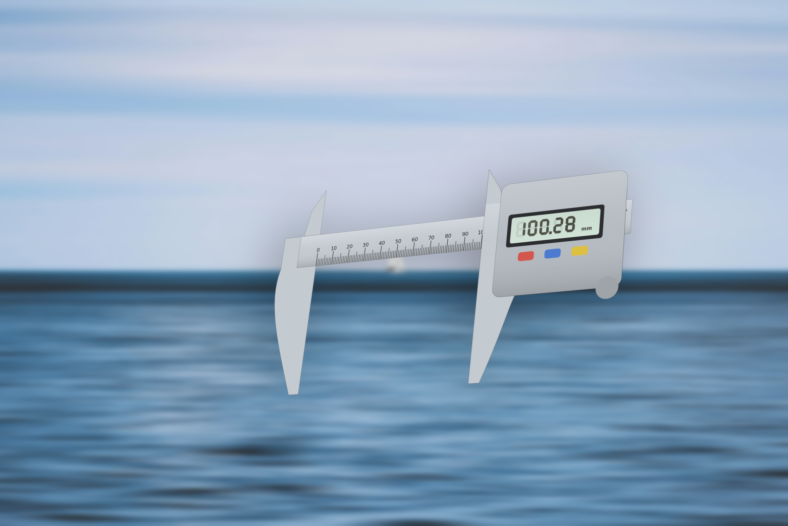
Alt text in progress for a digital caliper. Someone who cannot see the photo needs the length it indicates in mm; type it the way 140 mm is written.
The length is 100.28 mm
